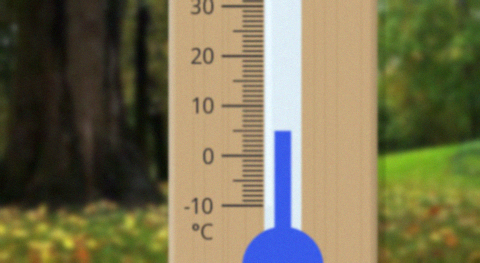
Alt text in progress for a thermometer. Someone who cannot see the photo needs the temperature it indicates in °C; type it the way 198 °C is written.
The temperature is 5 °C
